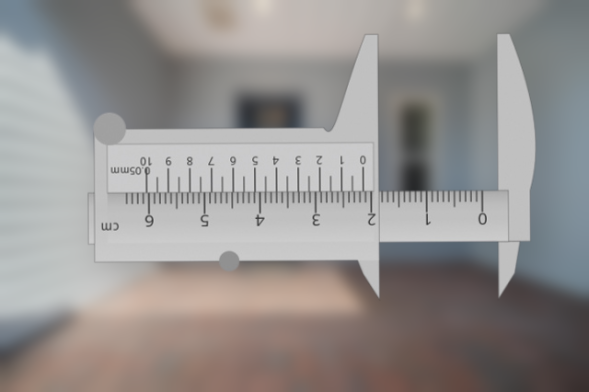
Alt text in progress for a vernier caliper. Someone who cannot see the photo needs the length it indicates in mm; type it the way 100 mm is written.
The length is 21.4 mm
